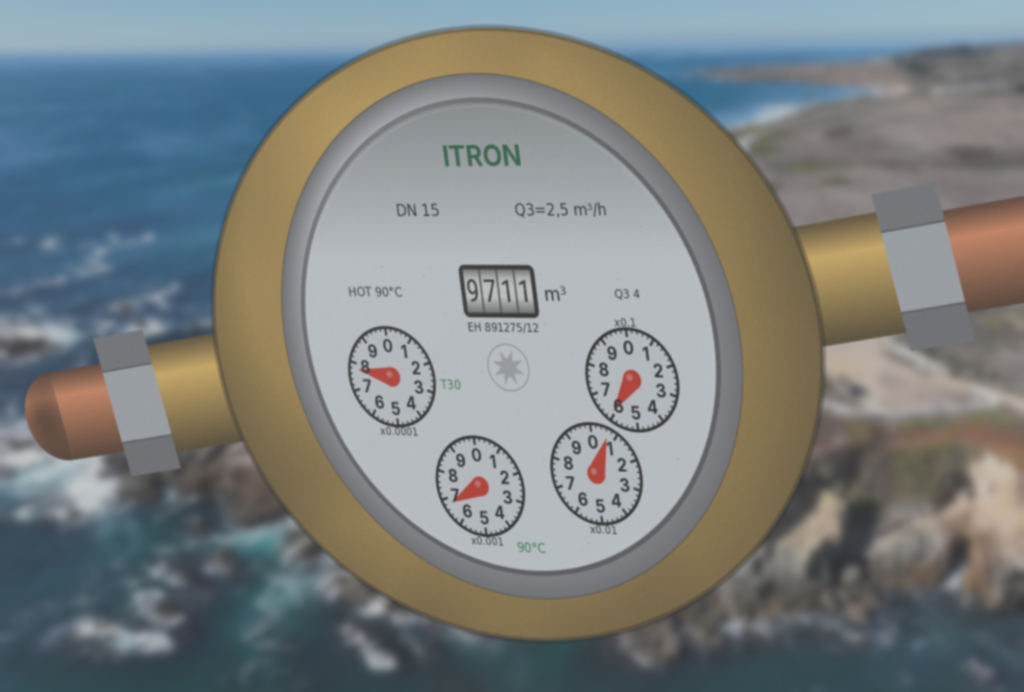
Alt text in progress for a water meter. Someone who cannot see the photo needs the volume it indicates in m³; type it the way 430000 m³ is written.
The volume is 9711.6067 m³
